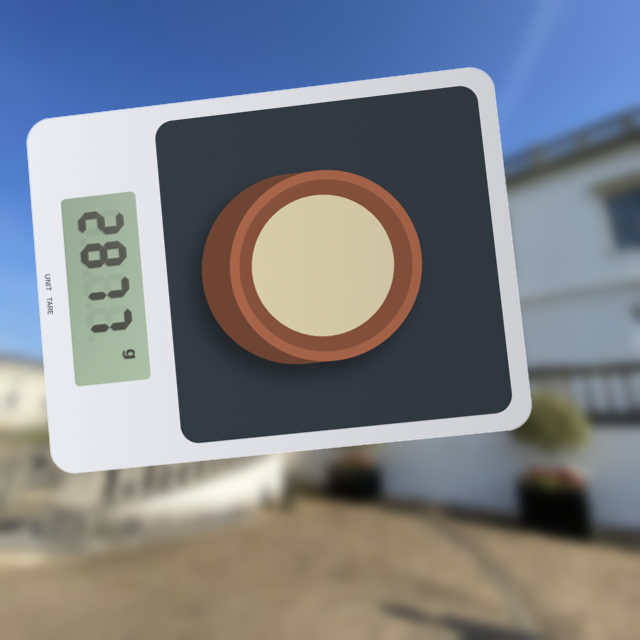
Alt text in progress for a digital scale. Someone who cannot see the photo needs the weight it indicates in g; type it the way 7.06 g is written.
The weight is 2877 g
